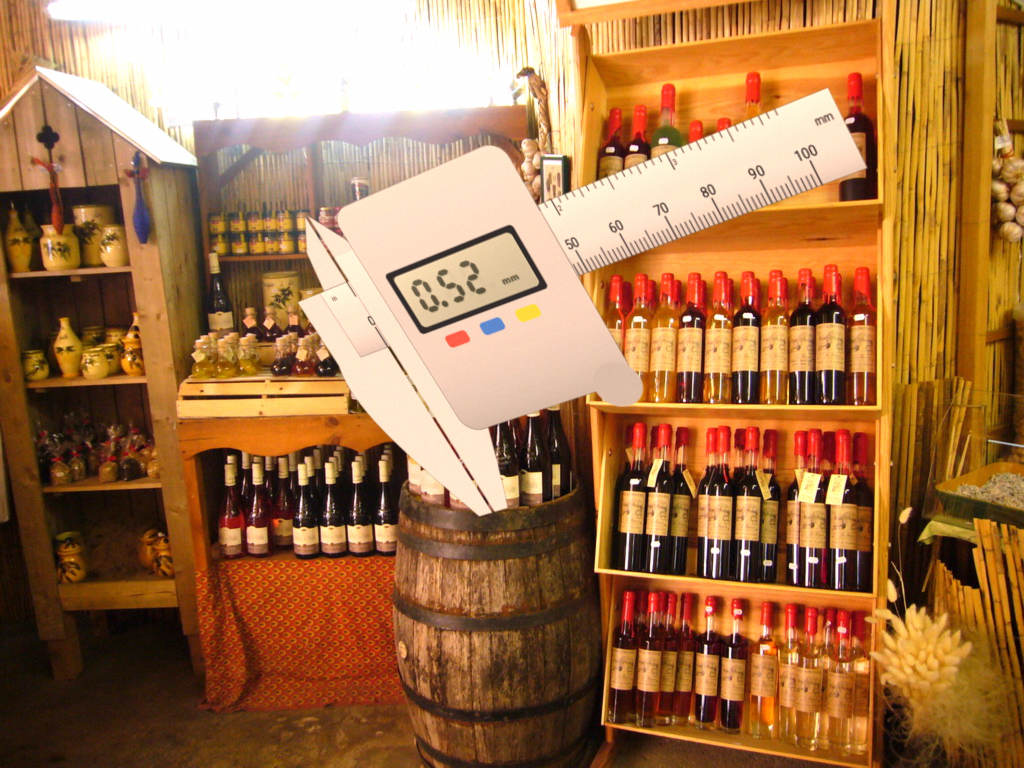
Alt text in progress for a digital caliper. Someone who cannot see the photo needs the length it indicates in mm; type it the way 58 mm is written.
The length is 0.52 mm
